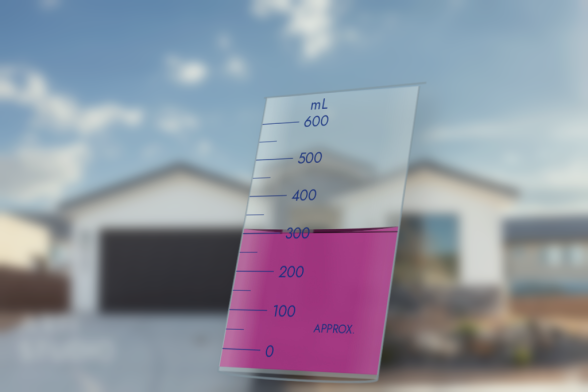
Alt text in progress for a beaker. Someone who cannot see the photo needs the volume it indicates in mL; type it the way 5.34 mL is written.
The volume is 300 mL
